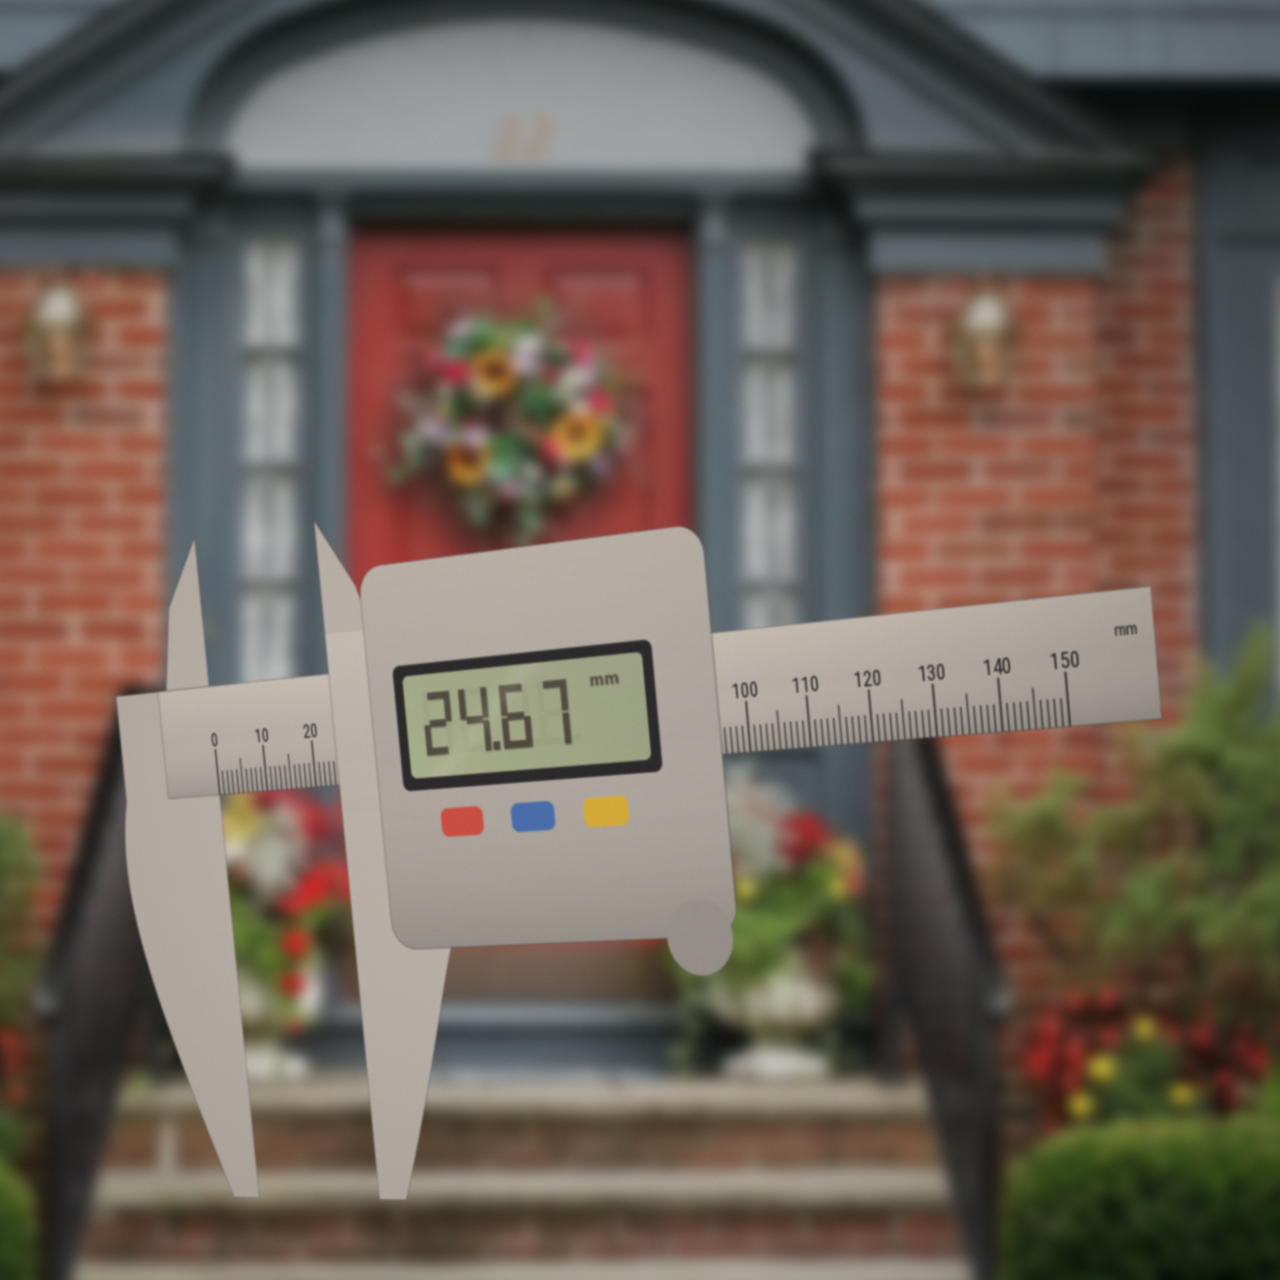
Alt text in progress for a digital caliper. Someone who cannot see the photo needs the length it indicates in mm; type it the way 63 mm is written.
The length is 24.67 mm
